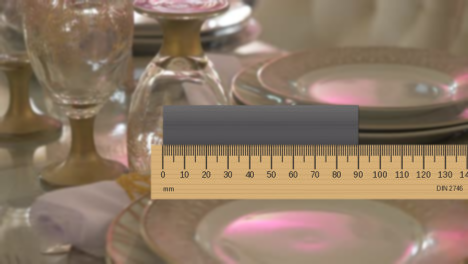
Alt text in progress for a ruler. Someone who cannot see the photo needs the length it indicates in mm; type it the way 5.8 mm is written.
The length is 90 mm
